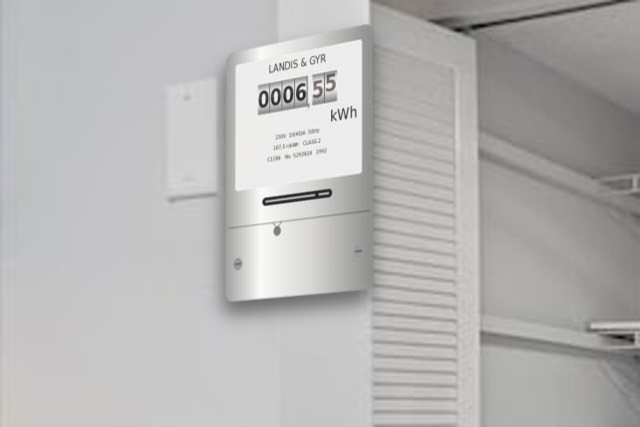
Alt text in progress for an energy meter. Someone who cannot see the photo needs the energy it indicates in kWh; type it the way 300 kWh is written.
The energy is 6.55 kWh
